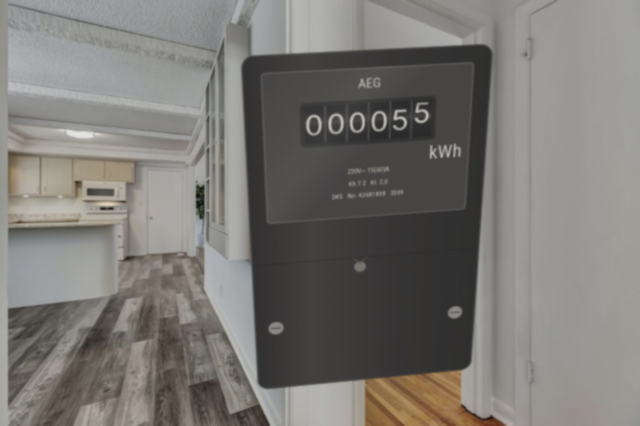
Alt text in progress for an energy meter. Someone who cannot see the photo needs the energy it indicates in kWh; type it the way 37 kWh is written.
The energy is 55 kWh
